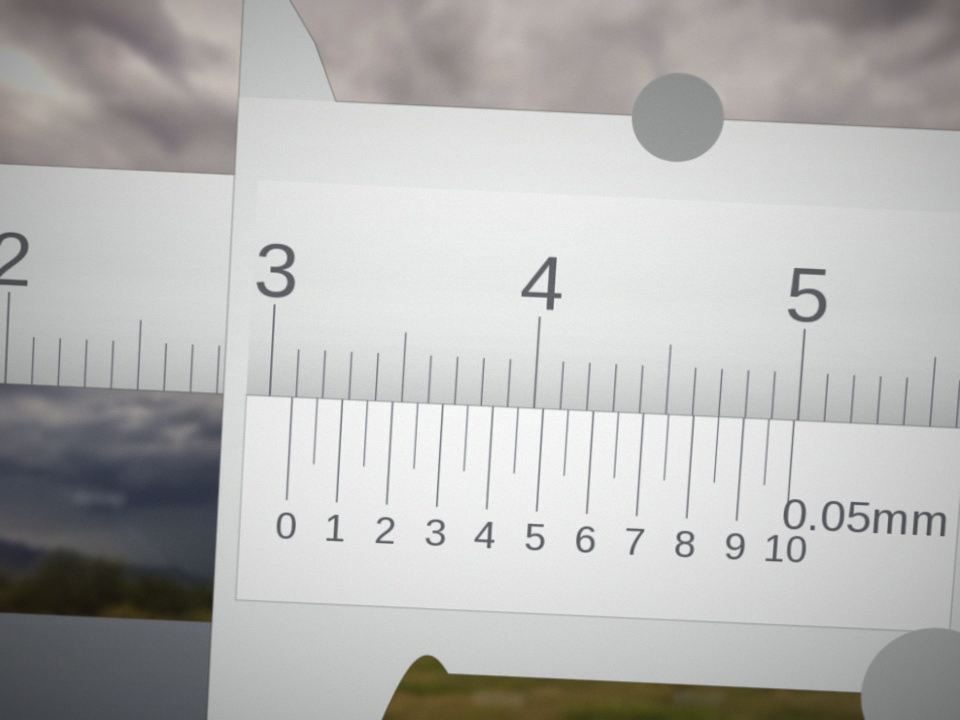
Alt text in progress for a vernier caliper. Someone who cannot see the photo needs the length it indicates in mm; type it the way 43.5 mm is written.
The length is 30.85 mm
